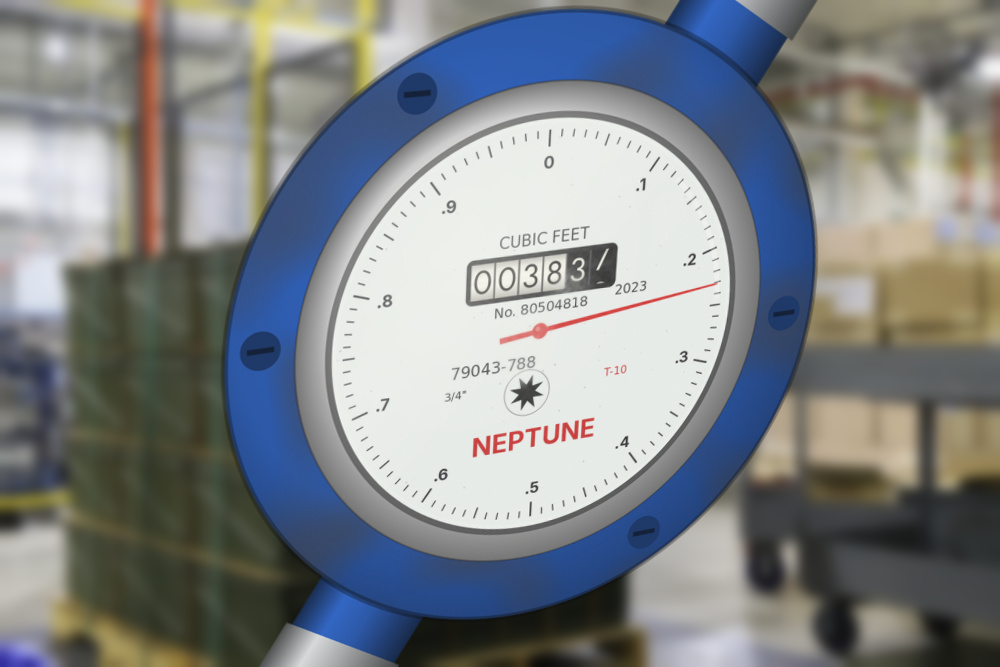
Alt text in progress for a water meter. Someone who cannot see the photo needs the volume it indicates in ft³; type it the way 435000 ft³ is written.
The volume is 3837.23 ft³
